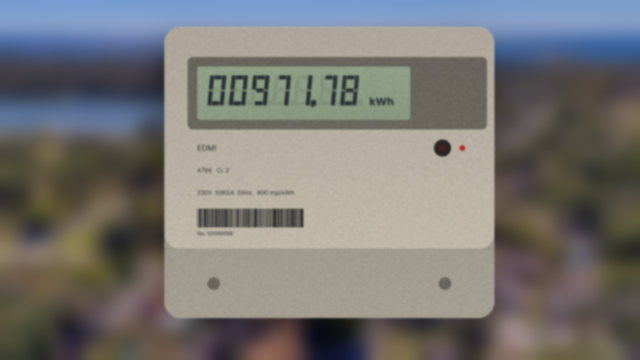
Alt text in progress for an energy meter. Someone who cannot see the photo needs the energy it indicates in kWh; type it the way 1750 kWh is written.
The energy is 971.78 kWh
